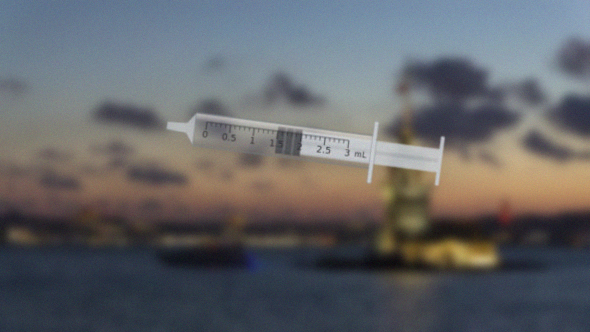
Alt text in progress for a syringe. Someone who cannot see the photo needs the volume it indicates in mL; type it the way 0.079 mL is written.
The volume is 1.5 mL
